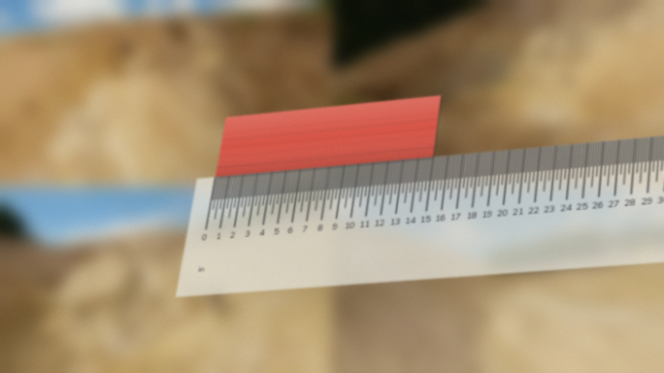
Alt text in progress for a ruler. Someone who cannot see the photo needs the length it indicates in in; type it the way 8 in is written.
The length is 15 in
